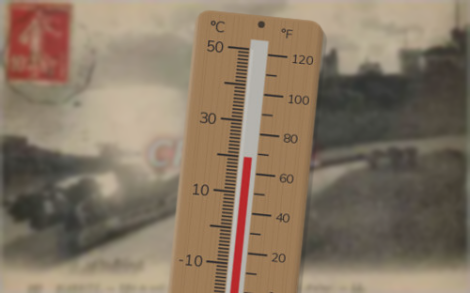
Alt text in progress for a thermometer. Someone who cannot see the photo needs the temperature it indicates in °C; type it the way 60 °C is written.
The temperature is 20 °C
